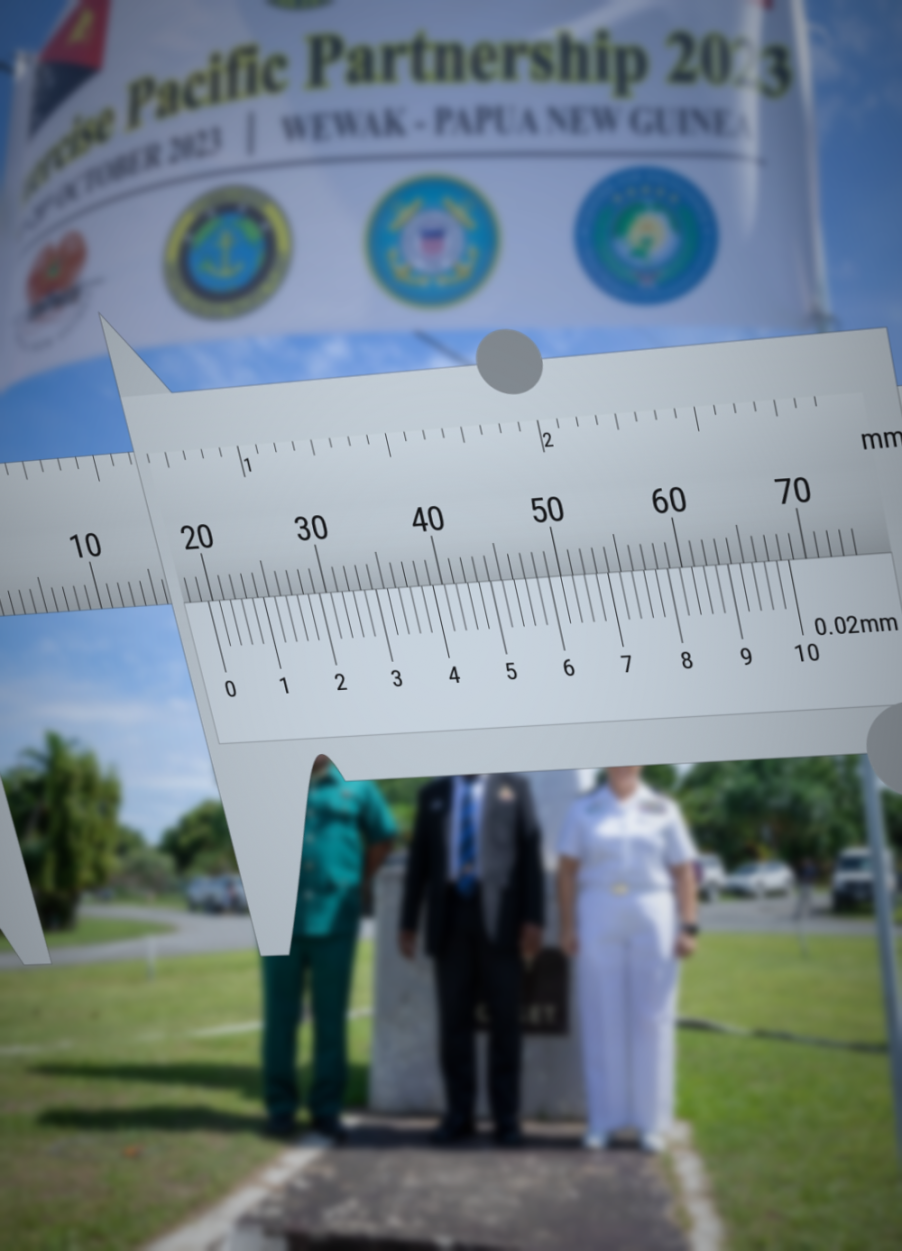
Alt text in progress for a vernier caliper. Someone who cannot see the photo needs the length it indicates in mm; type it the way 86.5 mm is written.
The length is 19.6 mm
